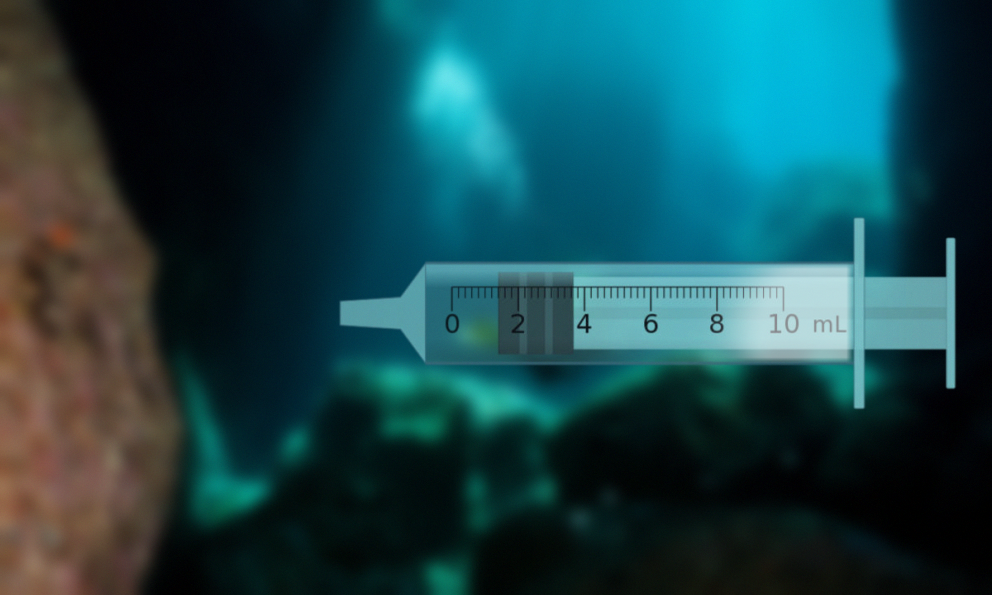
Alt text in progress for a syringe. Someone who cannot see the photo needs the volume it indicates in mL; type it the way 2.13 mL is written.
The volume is 1.4 mL
